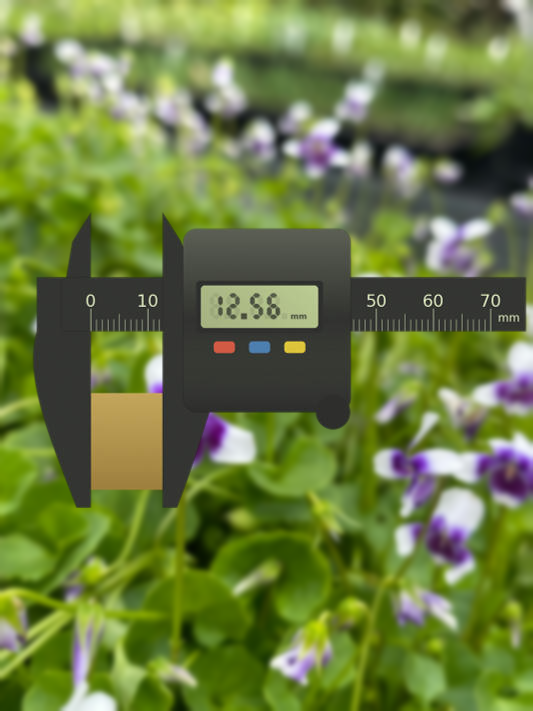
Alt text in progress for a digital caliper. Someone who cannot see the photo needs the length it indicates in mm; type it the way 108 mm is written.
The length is 12.56 mm
